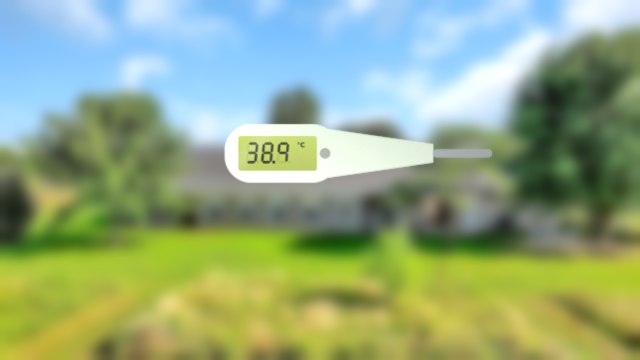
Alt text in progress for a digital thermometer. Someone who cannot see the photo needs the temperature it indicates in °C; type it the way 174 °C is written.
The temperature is 38.9 °C
